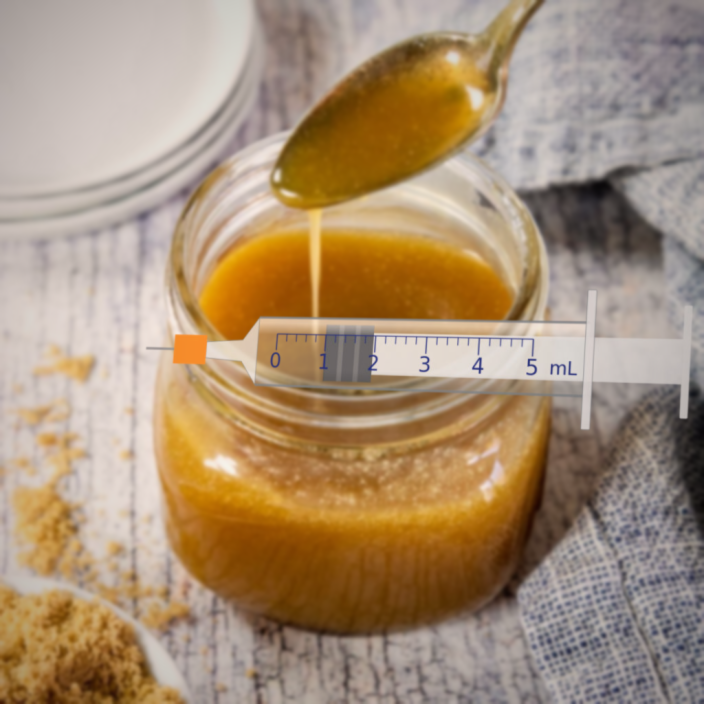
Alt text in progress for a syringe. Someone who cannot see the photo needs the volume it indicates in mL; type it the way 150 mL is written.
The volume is 1 mL
